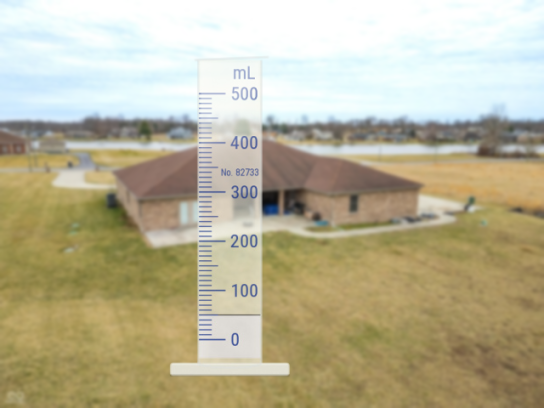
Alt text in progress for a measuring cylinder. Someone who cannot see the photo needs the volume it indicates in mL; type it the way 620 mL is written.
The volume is 50 mL
